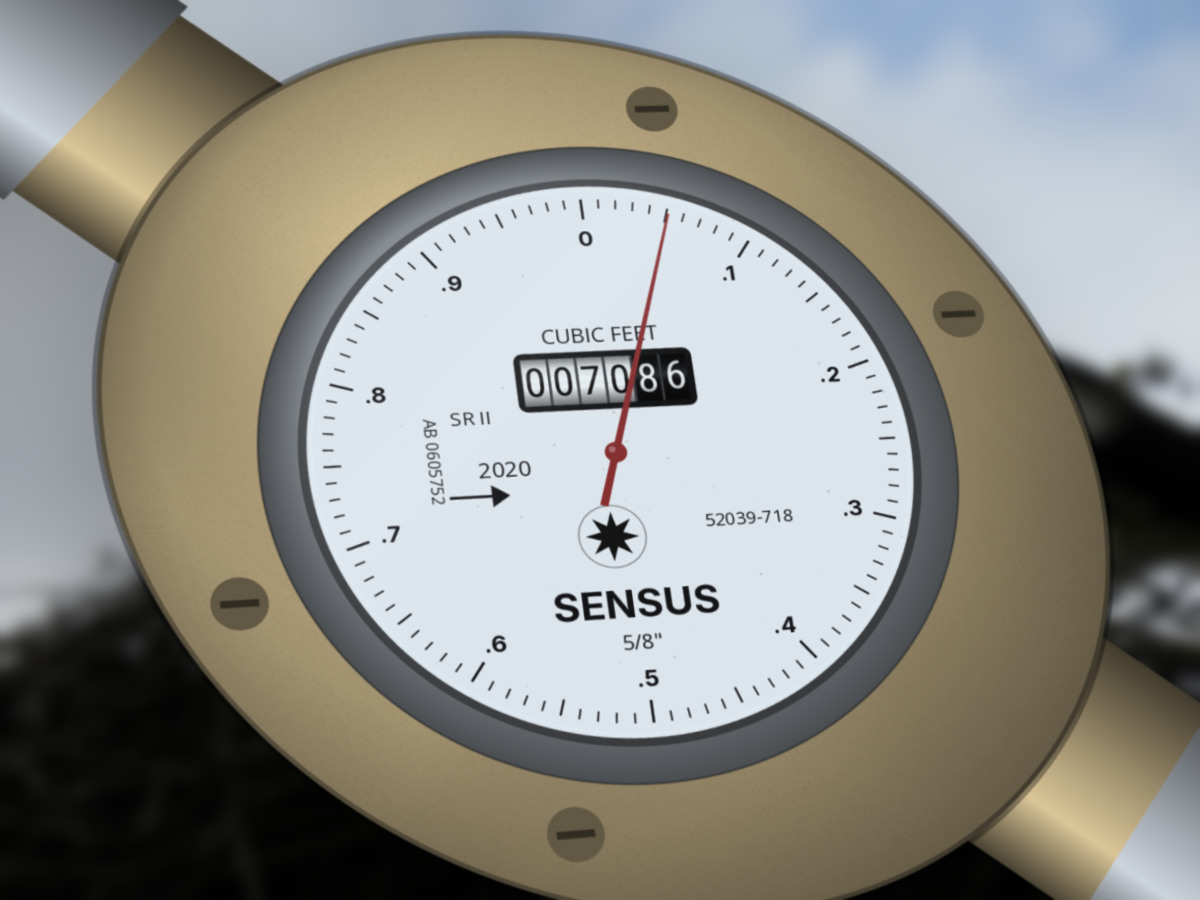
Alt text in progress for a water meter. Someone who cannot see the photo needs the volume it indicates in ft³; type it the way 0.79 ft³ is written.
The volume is 7086.05 ft³
